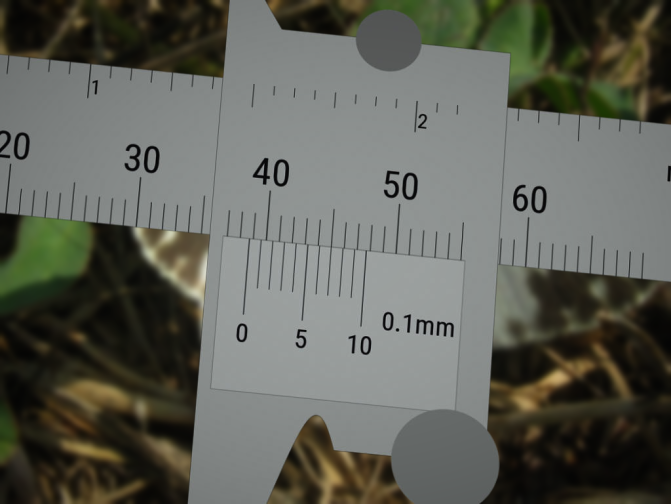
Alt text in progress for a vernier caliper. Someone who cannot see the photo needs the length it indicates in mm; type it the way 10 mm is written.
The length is 38.7 mm
